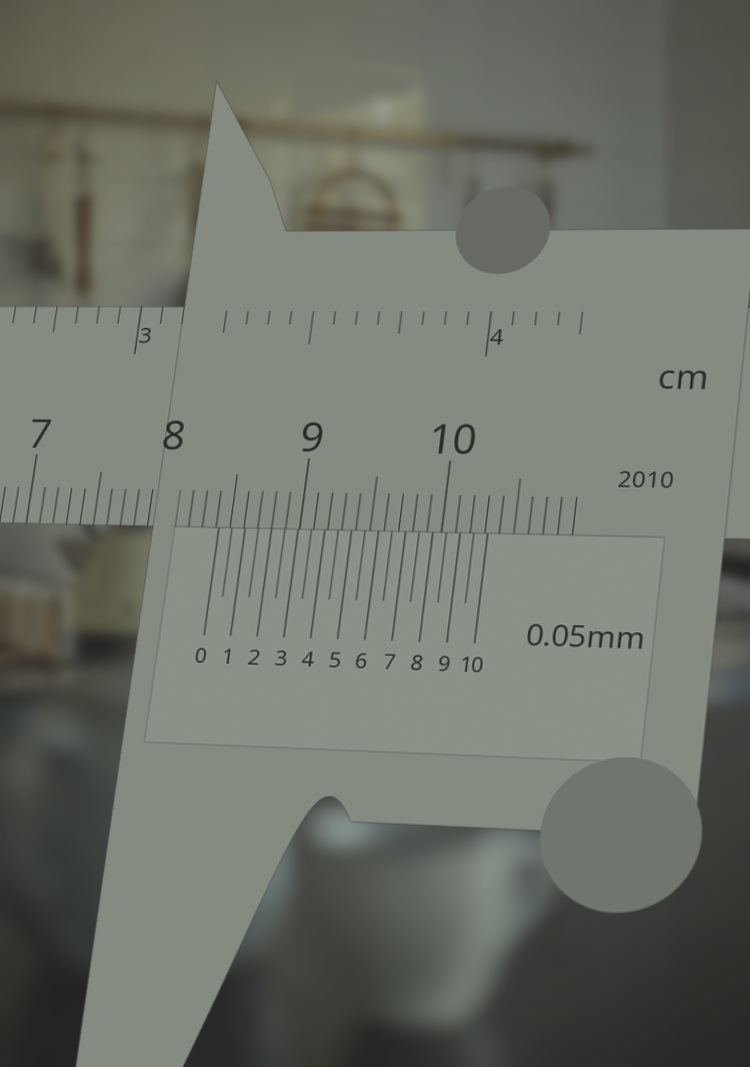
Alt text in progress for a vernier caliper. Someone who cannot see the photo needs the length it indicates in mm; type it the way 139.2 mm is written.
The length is 84.2 mm
